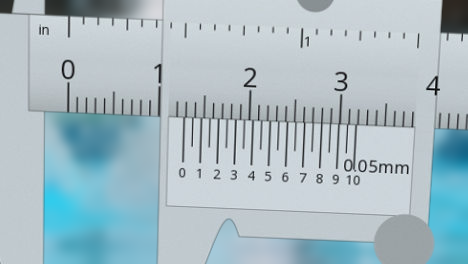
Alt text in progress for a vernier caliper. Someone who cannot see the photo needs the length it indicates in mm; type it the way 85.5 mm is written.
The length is 12.8 mm
